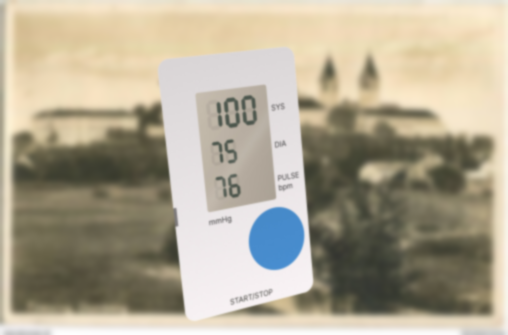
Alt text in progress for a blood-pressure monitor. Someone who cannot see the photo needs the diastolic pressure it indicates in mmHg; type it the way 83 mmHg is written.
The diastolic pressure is 75 mmHg
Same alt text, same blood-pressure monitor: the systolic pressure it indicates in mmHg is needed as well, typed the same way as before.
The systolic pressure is 100 mmHg
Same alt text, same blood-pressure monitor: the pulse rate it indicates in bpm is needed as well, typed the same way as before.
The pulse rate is 76 bpm
